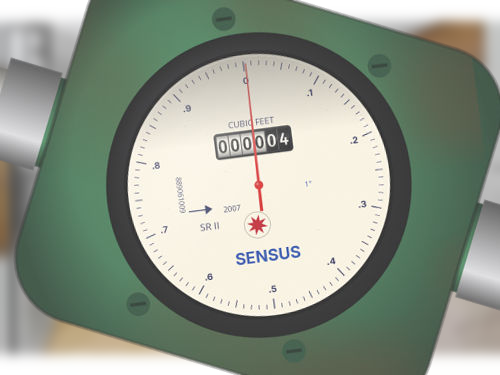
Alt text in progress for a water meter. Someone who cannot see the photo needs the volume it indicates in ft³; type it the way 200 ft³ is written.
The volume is 4.00 ft³
